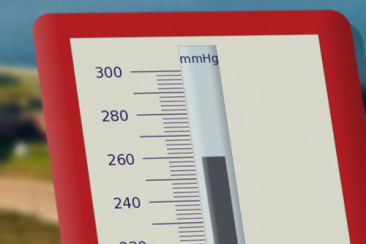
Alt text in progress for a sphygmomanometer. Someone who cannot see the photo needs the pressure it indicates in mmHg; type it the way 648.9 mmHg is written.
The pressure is 260 mmHg
